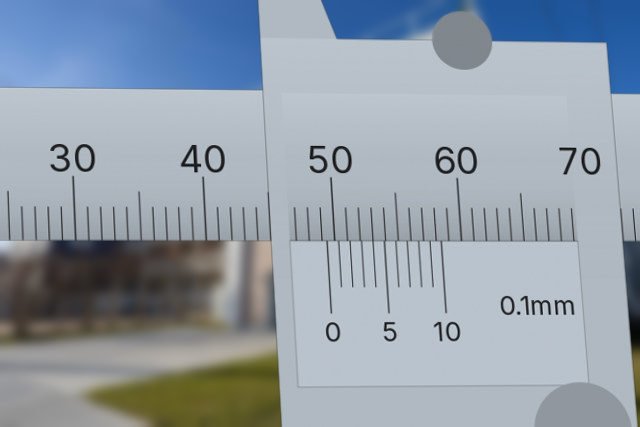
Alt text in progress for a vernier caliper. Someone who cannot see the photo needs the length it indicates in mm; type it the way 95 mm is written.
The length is 49.4 mm
